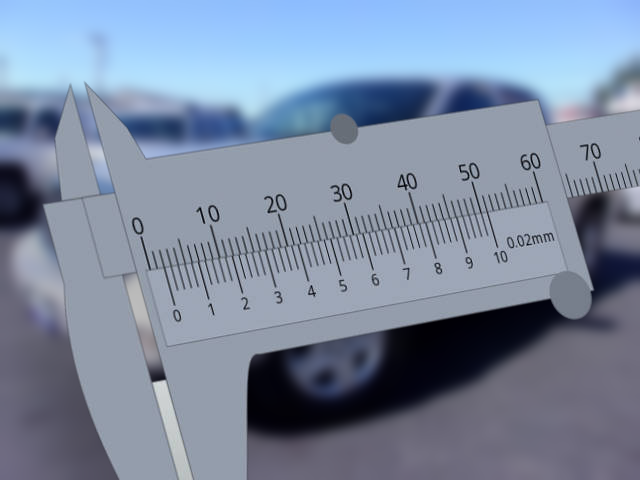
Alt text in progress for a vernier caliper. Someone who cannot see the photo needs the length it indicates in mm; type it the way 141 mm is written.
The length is 2.0 mm
